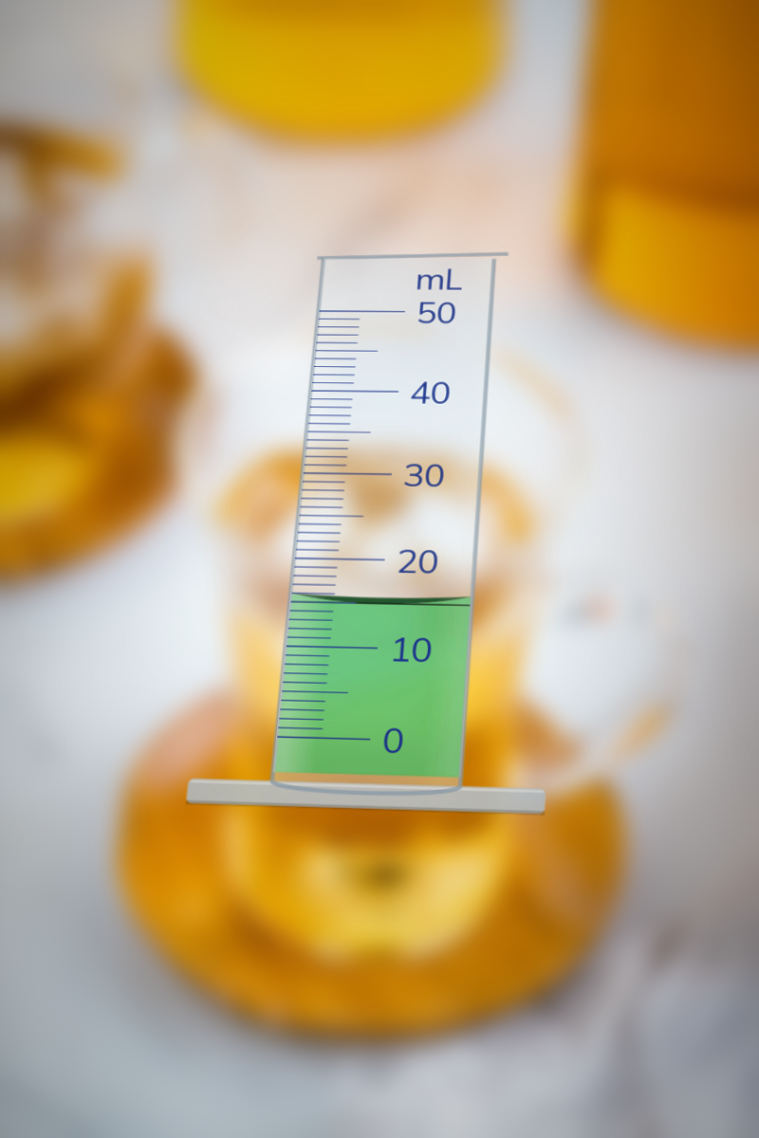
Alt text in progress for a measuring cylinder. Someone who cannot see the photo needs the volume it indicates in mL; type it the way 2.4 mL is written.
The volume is 15 mL
